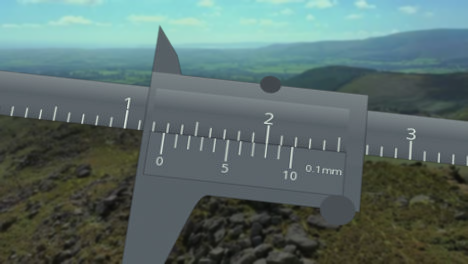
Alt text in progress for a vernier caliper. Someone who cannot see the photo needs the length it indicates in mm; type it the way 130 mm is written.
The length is 12.8 mm
